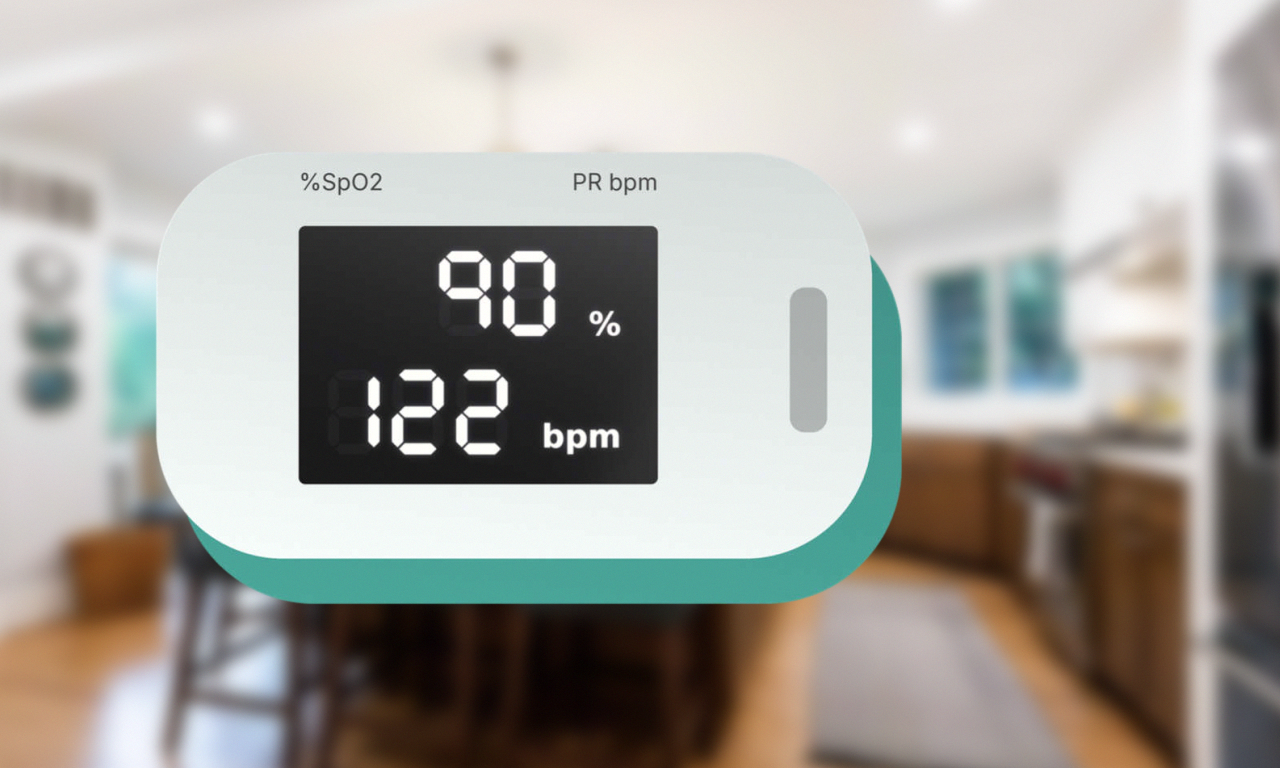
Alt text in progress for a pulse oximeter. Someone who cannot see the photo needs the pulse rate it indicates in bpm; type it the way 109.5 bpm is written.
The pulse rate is 122 bpm
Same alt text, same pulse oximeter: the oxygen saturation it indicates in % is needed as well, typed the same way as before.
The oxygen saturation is 90 %
